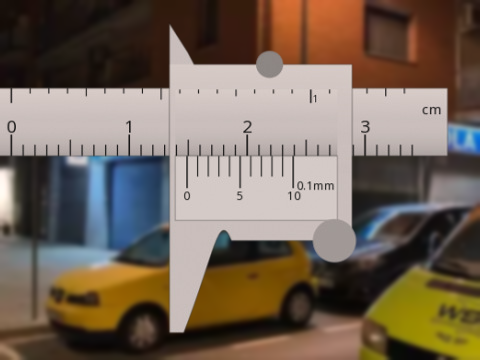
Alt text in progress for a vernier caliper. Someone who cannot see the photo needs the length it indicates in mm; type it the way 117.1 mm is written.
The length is 14.9 mm
